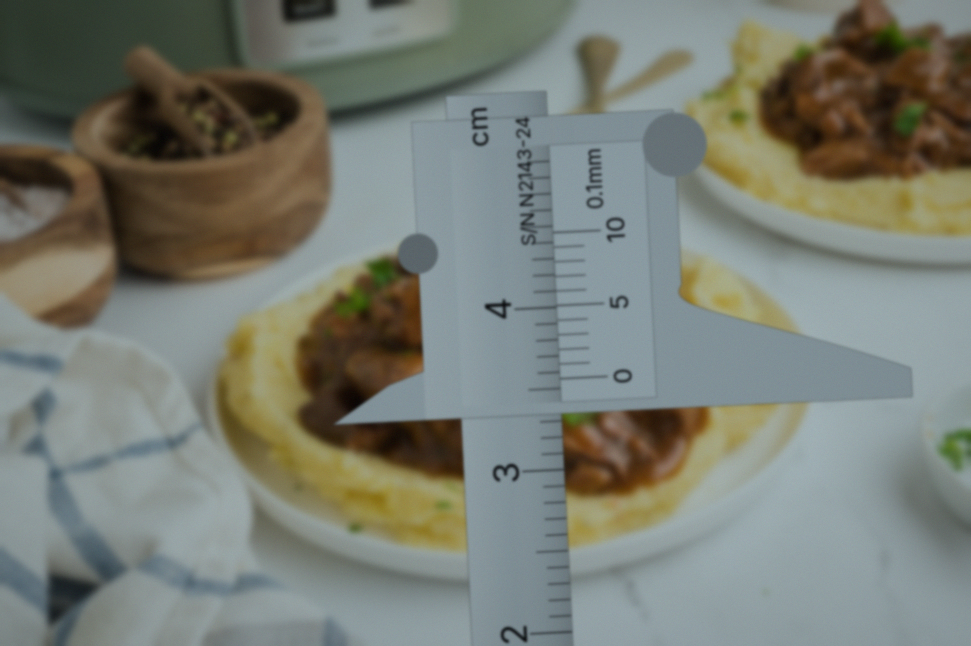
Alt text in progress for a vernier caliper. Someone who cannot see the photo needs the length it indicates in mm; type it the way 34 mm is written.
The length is 35.6 mm
